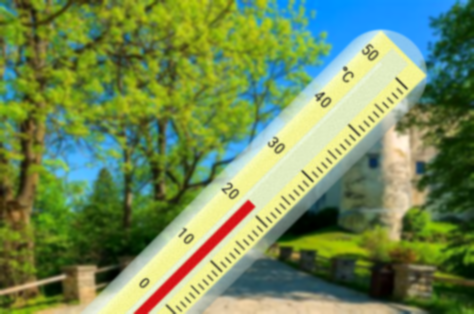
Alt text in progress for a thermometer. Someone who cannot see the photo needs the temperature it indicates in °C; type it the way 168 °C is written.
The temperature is 21 °C
